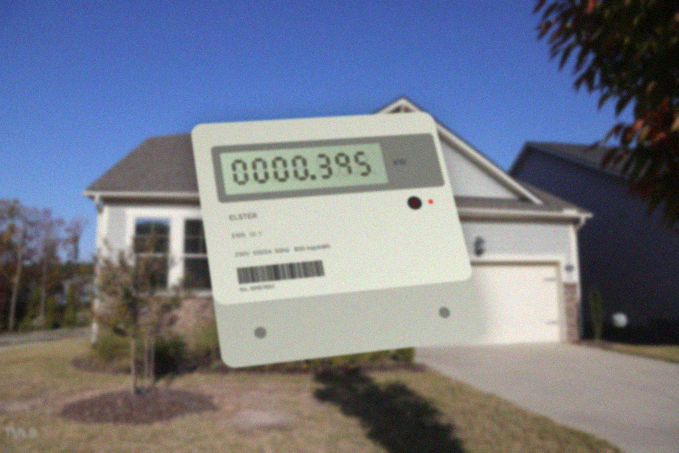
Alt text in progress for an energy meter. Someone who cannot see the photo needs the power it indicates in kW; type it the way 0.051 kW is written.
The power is 0.395 kW
